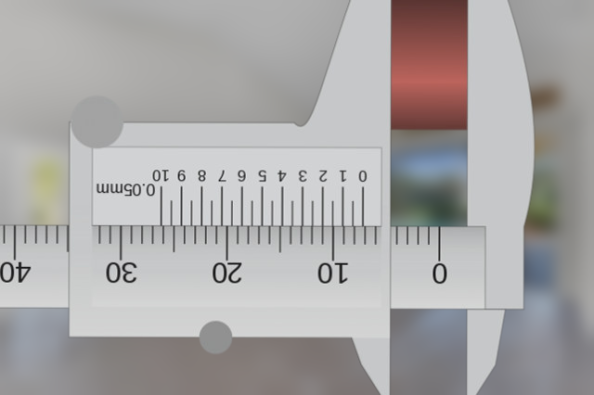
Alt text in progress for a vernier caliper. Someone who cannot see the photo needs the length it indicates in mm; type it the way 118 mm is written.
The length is 7.2 mm
